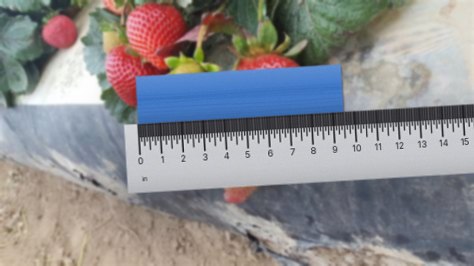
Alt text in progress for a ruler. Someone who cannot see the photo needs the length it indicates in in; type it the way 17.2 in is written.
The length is 9.5 in
